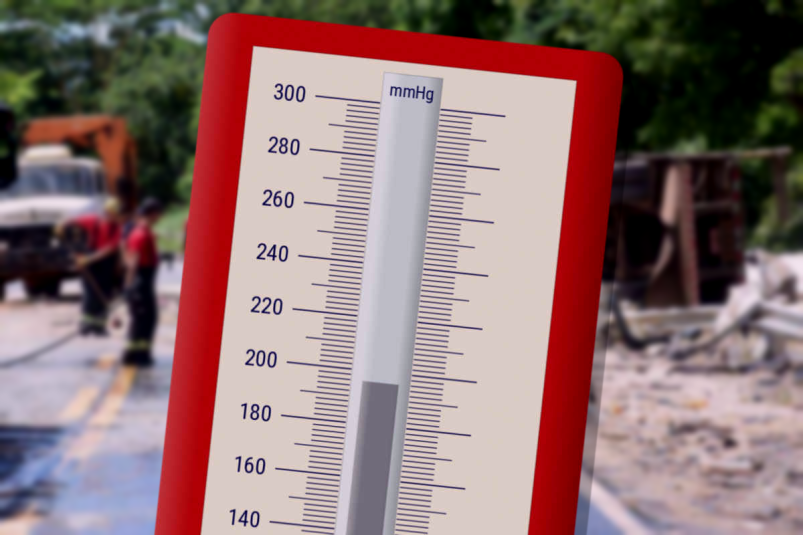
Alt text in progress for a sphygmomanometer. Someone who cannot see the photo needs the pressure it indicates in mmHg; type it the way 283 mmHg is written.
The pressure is 196 mmHg
